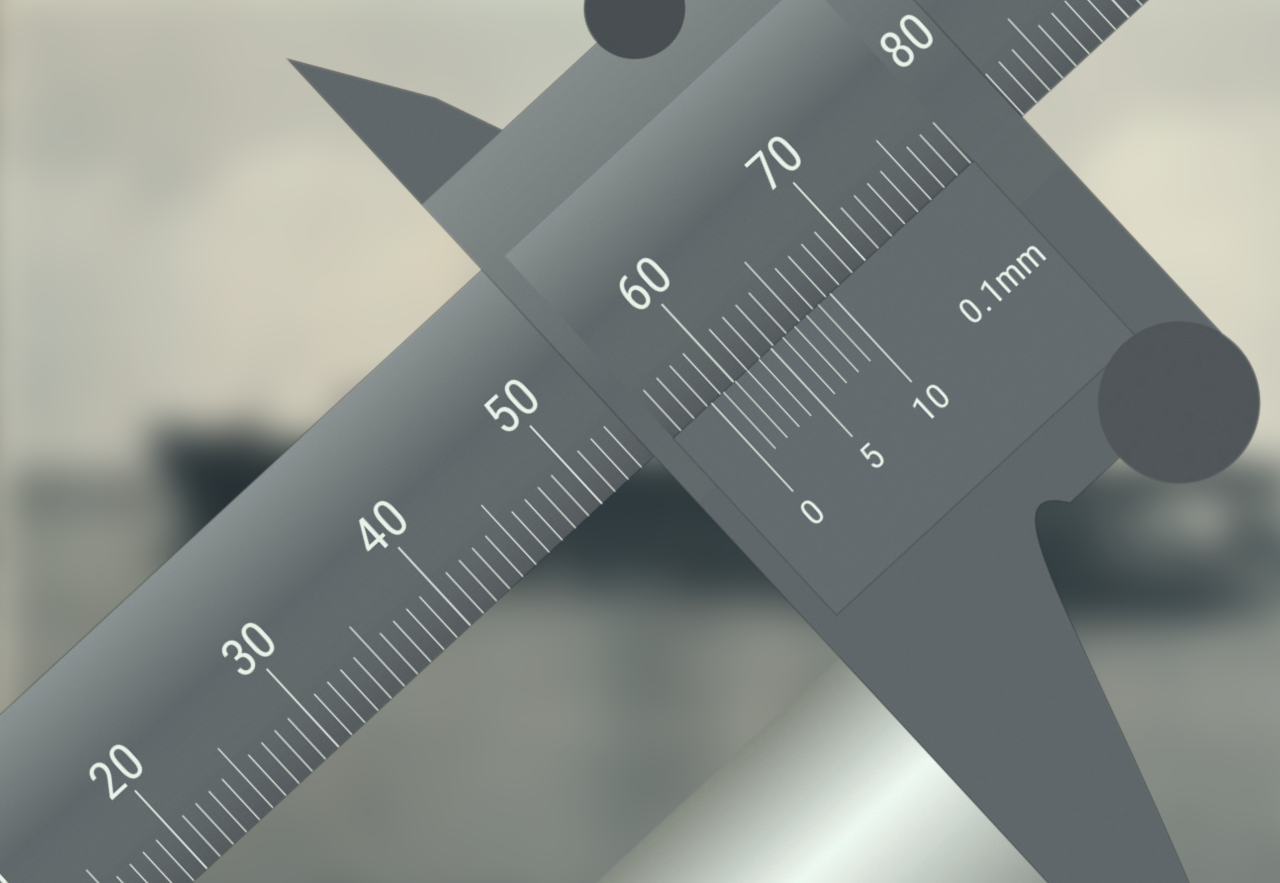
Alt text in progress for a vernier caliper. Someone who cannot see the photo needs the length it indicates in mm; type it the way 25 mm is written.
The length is 58.3 mm
